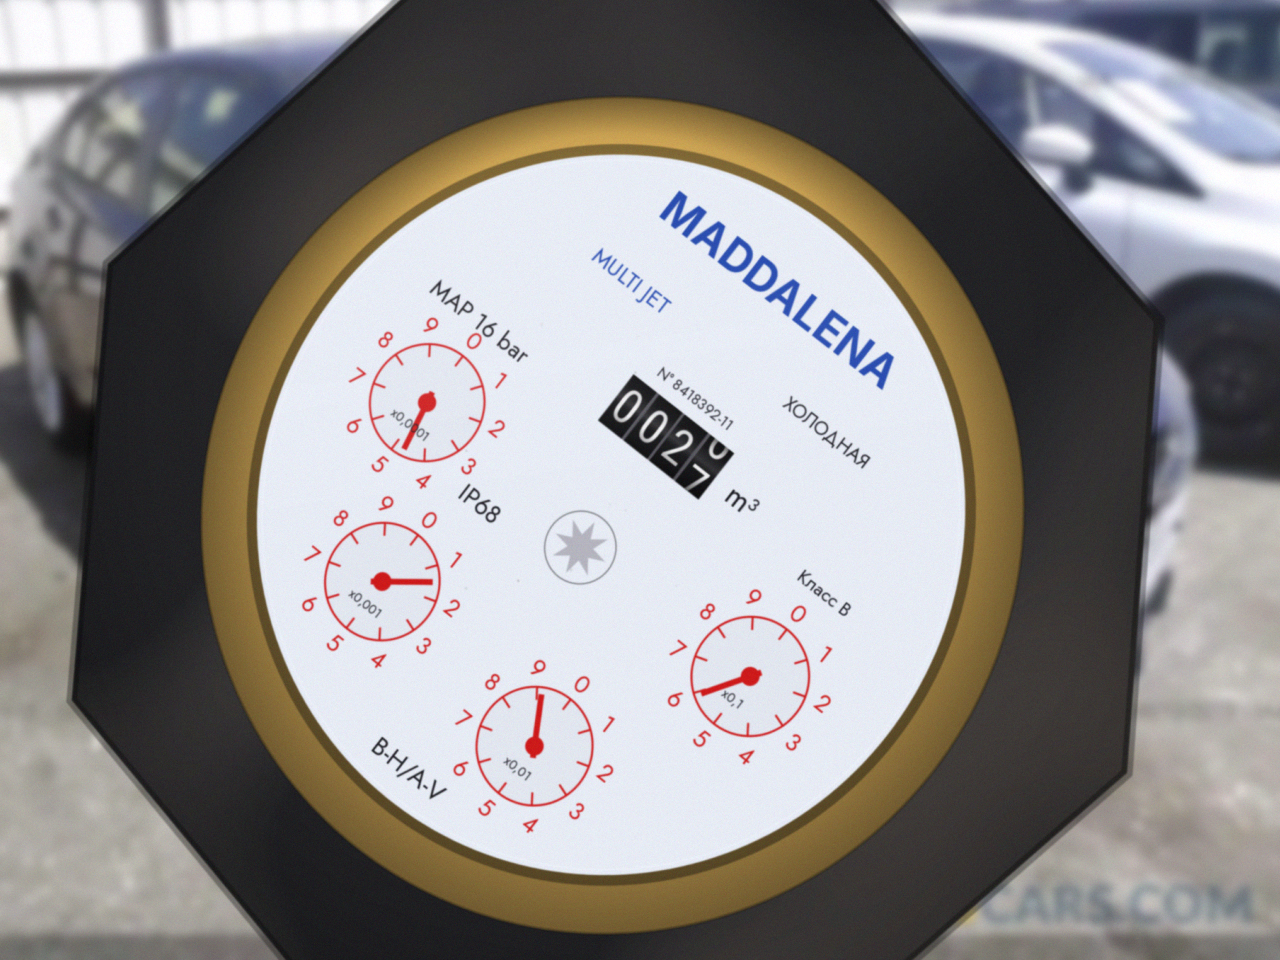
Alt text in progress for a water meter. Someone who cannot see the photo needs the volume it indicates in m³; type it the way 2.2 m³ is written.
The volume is 26.5914 m³
